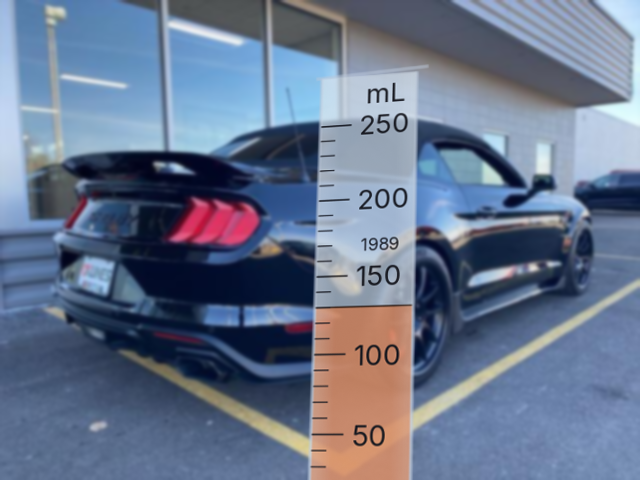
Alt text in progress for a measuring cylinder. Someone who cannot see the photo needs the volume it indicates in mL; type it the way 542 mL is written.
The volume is 130 mL
